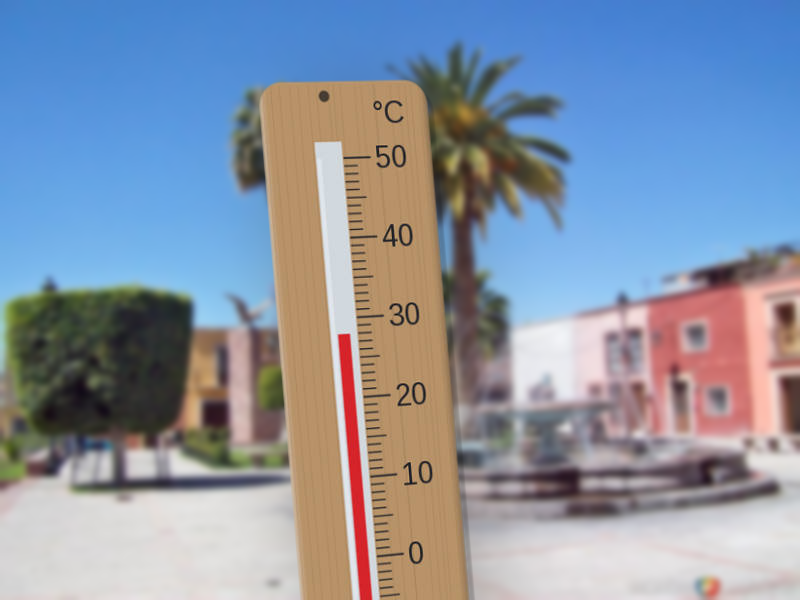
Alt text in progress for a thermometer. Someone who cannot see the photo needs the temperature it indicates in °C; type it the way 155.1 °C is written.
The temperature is 28 °C
